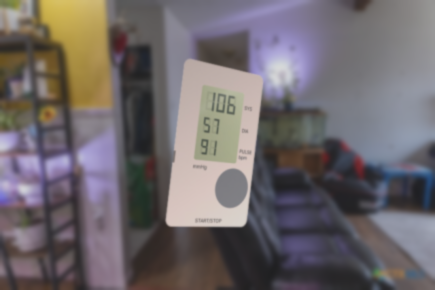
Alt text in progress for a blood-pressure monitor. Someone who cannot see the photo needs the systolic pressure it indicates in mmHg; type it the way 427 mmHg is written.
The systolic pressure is 106 mmHg
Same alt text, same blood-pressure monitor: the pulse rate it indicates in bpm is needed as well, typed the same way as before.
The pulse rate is 91 bpm
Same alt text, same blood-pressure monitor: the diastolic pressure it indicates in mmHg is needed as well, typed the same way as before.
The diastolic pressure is 57 mmHg
